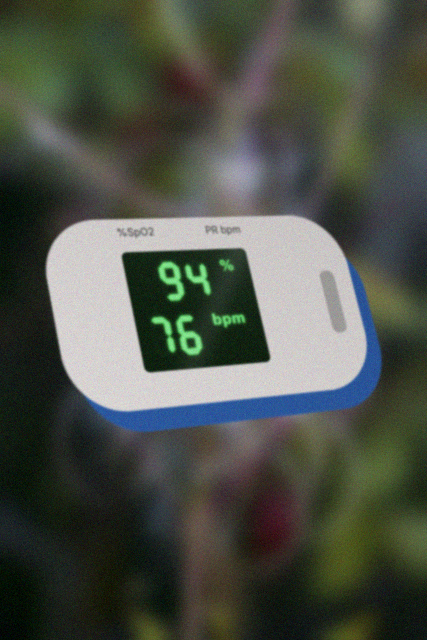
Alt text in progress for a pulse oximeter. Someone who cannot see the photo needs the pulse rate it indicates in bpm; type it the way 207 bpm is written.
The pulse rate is 76 bpm
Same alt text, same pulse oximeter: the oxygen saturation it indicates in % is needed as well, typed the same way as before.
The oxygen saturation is 94 %
